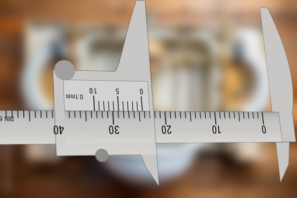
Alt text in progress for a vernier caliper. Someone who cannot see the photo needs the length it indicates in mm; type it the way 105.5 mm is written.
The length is 24.4 mm
